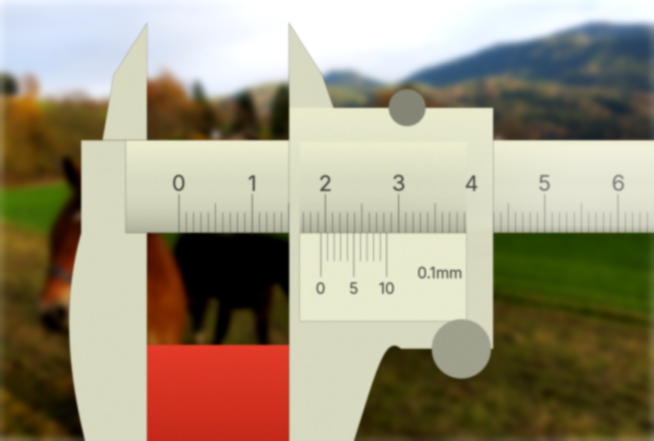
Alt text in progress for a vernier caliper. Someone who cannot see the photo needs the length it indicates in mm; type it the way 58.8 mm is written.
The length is 19.4 mm
